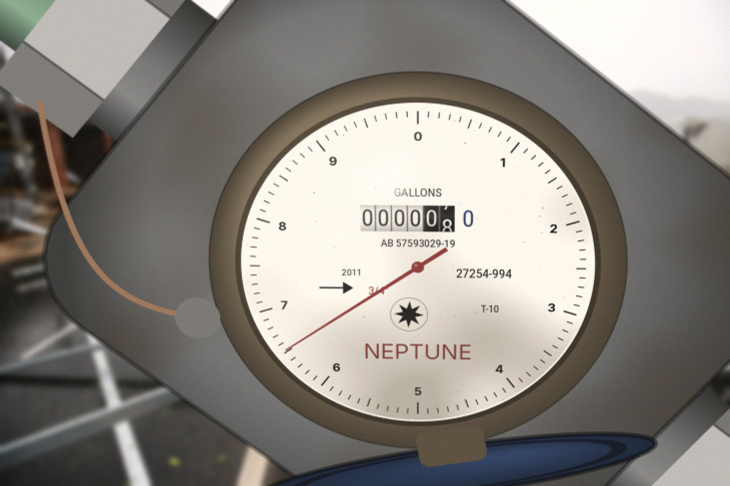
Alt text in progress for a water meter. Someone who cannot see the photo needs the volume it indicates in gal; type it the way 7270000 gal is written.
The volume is 76.5 gal
